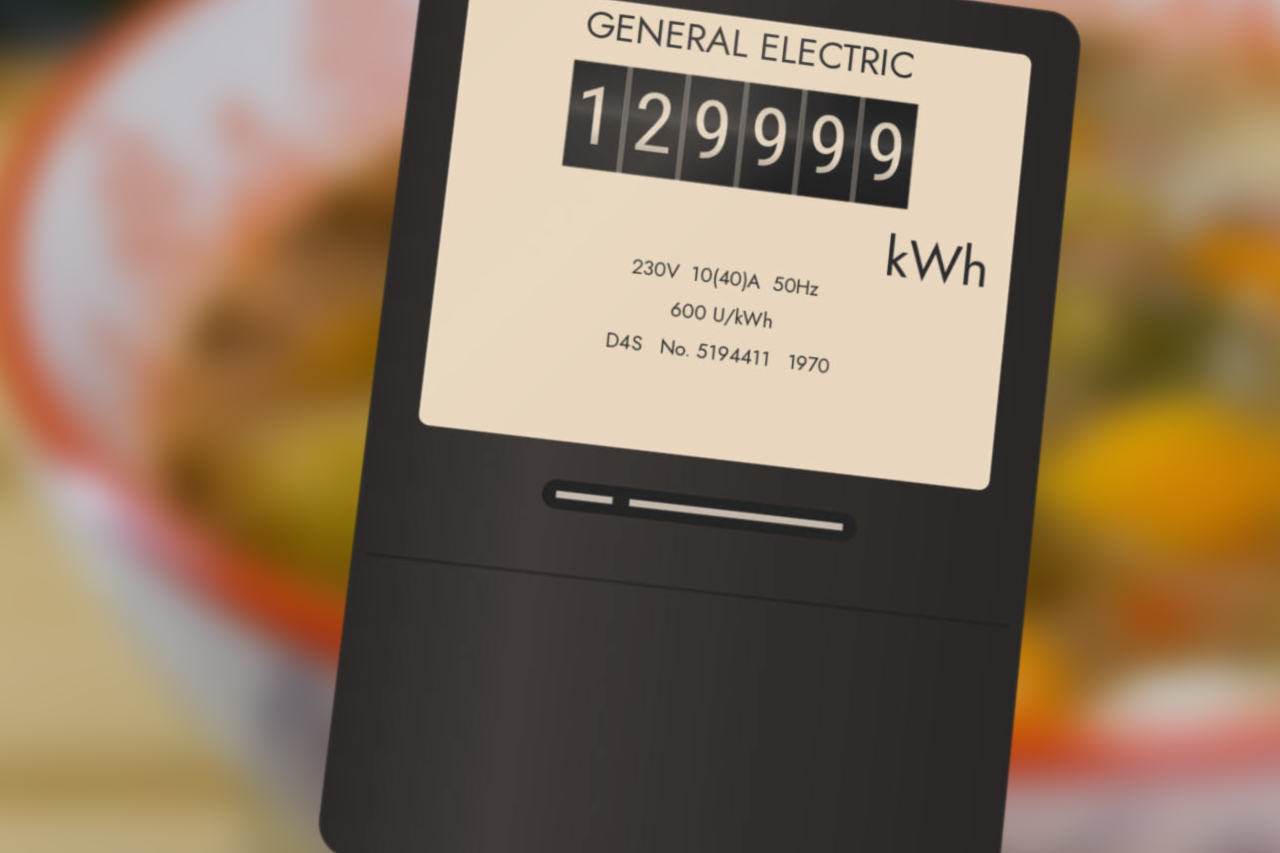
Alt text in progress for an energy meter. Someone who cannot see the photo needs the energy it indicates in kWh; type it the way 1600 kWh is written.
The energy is 129999 kWh
